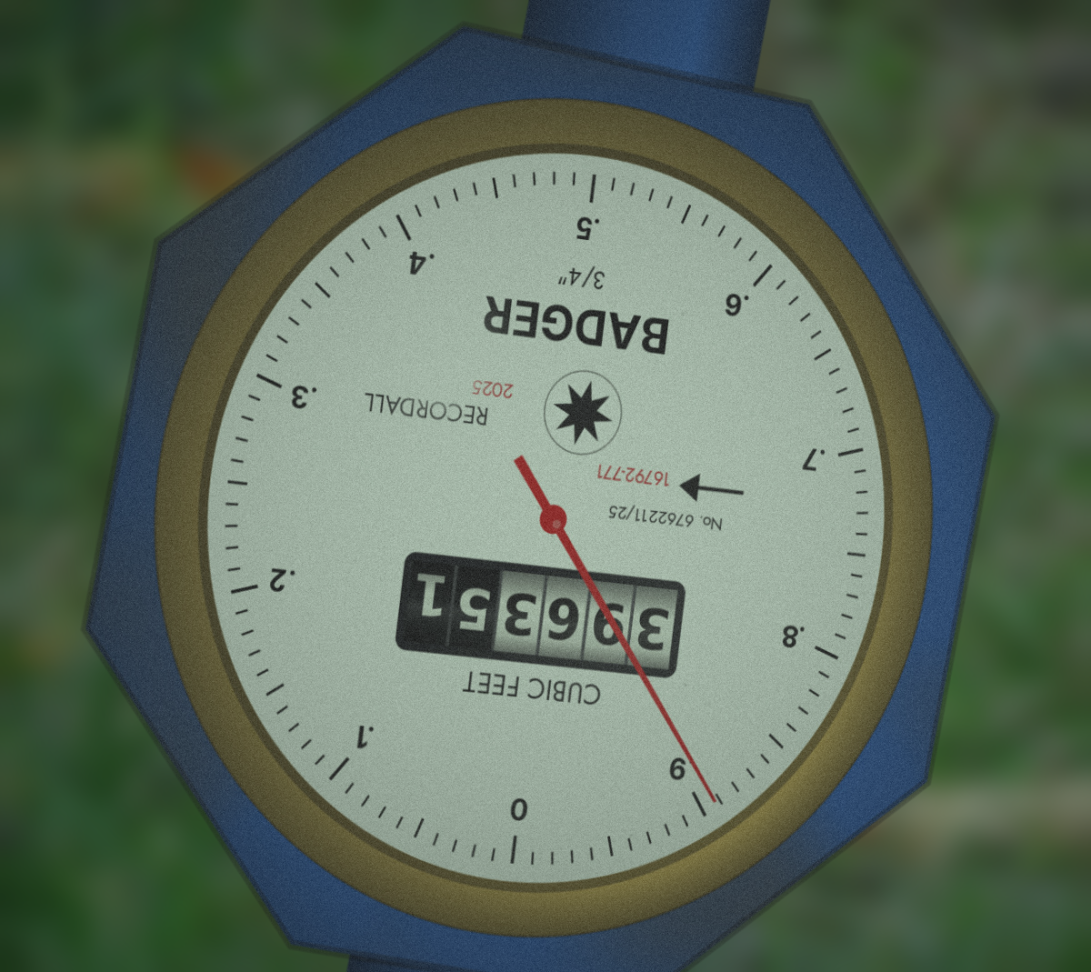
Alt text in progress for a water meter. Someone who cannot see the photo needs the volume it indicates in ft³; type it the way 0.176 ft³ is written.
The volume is 396350.89 ft³
